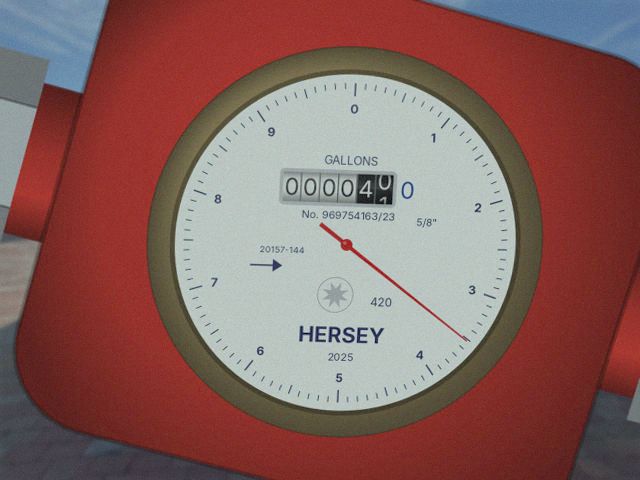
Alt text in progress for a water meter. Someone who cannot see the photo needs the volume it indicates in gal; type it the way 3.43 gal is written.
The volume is 403.5 gal
